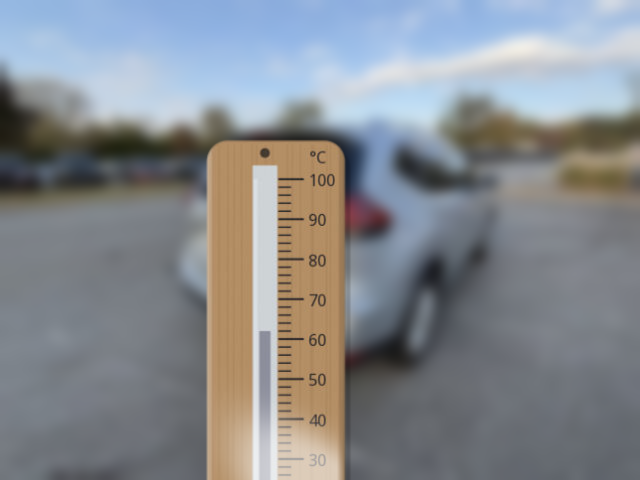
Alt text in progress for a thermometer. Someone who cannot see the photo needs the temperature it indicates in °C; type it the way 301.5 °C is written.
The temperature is 62 °C
